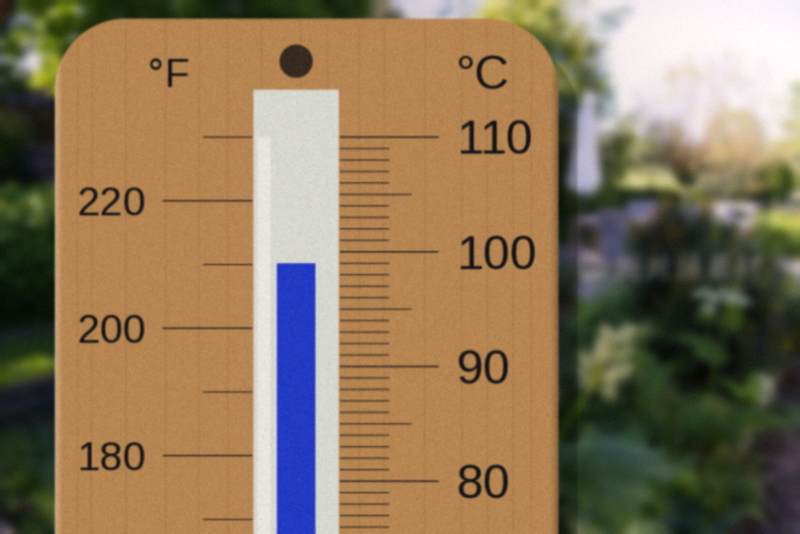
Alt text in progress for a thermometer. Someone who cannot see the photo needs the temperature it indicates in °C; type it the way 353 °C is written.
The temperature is 99 °C
